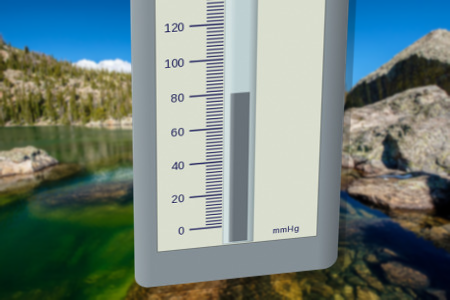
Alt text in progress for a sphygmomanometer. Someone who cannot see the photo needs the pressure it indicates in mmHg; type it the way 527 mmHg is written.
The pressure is 80 mmHg
